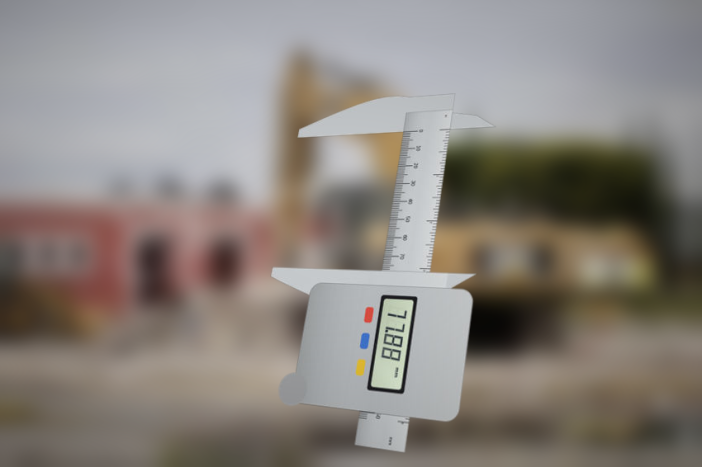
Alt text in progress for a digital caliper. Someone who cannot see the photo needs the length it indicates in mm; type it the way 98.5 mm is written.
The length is 77.88 mm
